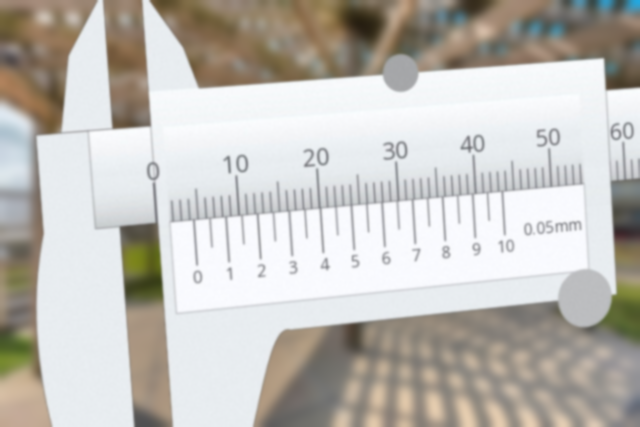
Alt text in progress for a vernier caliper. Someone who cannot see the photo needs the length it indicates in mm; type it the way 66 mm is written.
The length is 4.5 mm
